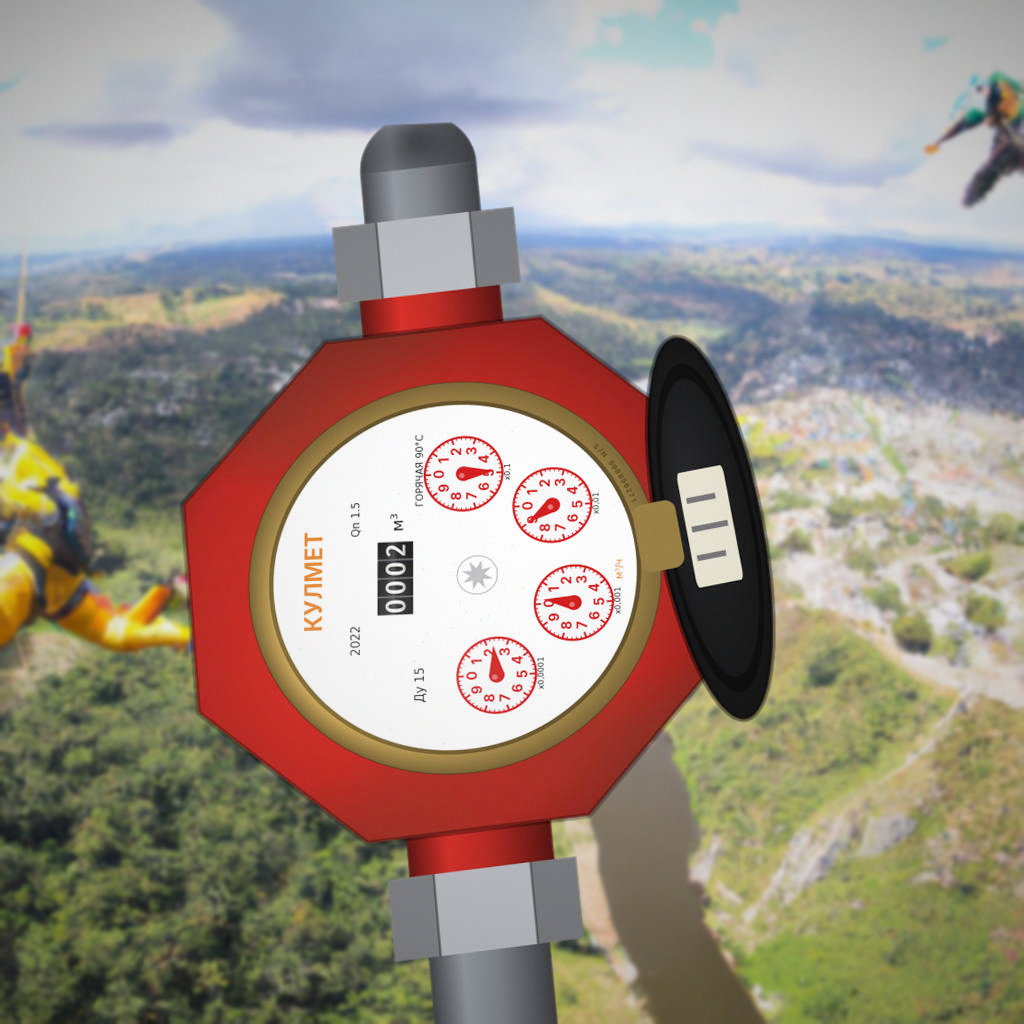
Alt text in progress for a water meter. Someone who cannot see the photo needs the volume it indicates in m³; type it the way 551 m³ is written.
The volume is 2.4902 m³
